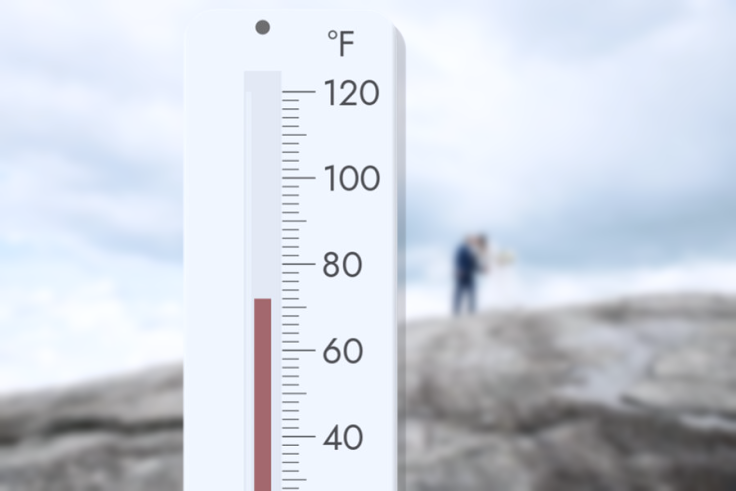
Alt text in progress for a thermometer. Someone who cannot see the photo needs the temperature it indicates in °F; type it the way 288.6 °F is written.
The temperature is 72 °F
